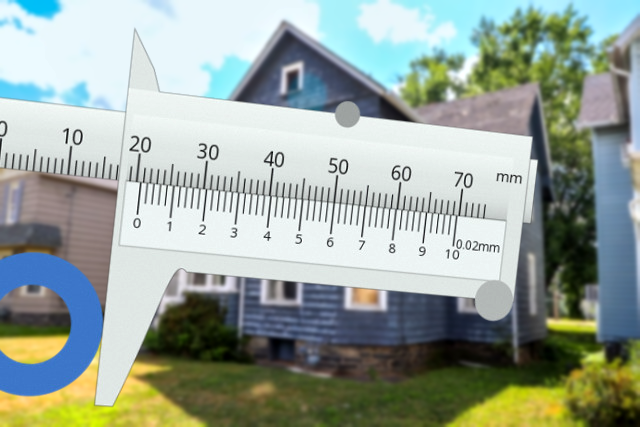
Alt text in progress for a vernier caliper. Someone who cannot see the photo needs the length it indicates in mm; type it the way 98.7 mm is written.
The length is 20.6 mm
